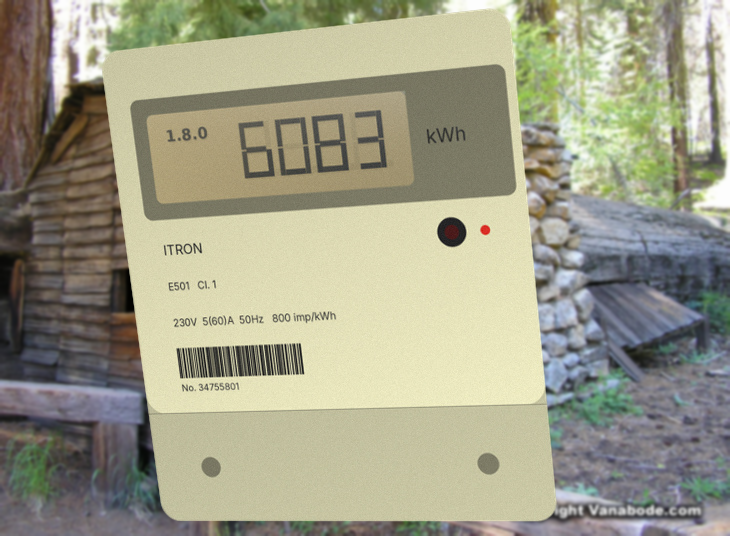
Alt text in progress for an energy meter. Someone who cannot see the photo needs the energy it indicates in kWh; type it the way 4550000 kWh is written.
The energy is 6083 kWh
